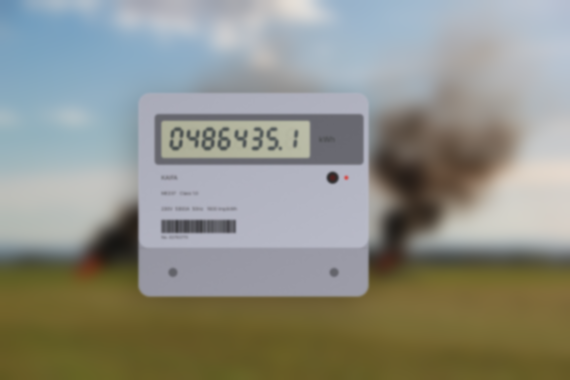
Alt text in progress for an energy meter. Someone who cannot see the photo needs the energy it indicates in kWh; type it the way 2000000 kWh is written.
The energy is 486435.1 kWh
